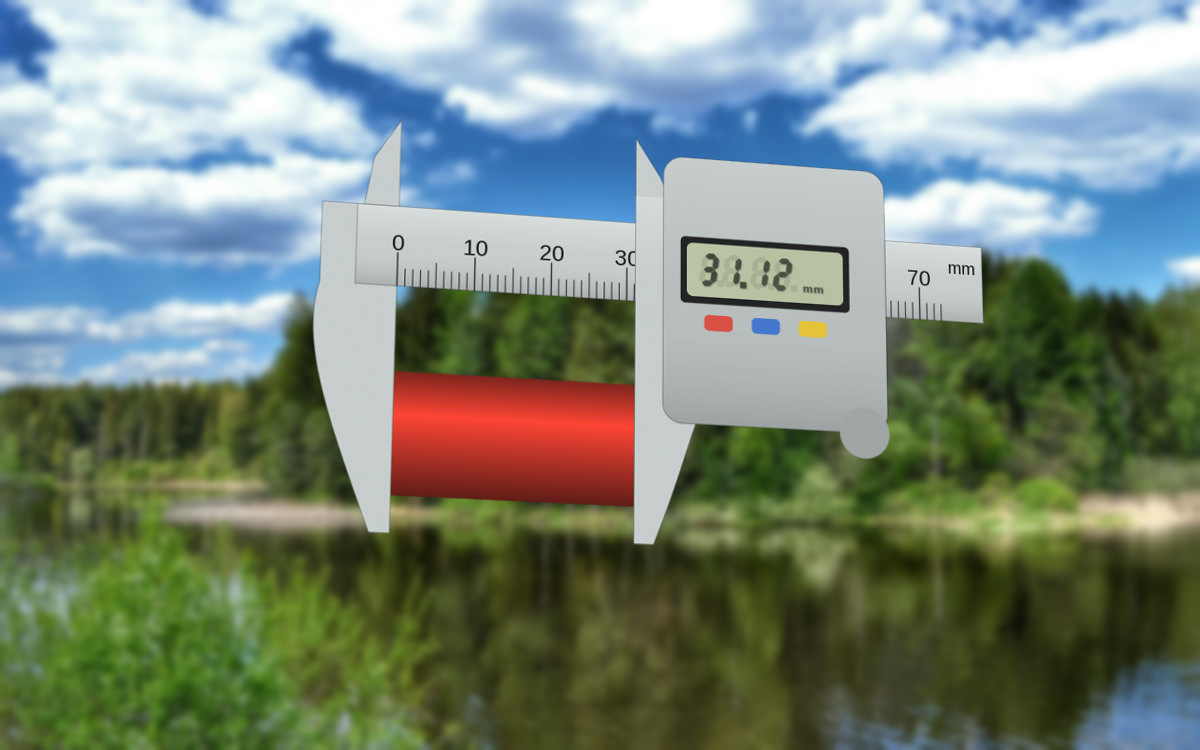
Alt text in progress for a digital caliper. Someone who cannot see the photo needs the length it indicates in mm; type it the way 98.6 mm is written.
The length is 31.12 mm
